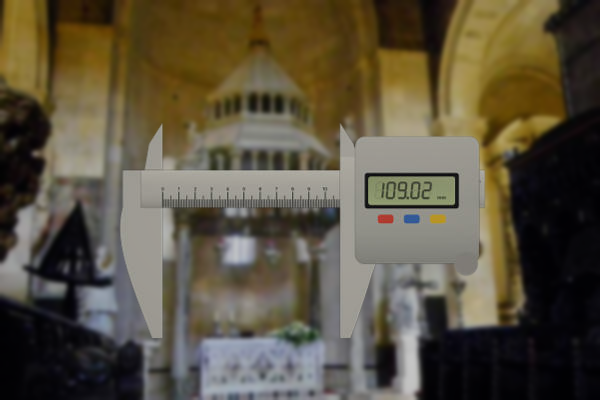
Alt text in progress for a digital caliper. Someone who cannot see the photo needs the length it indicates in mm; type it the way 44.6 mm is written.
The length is 109.02 mm
